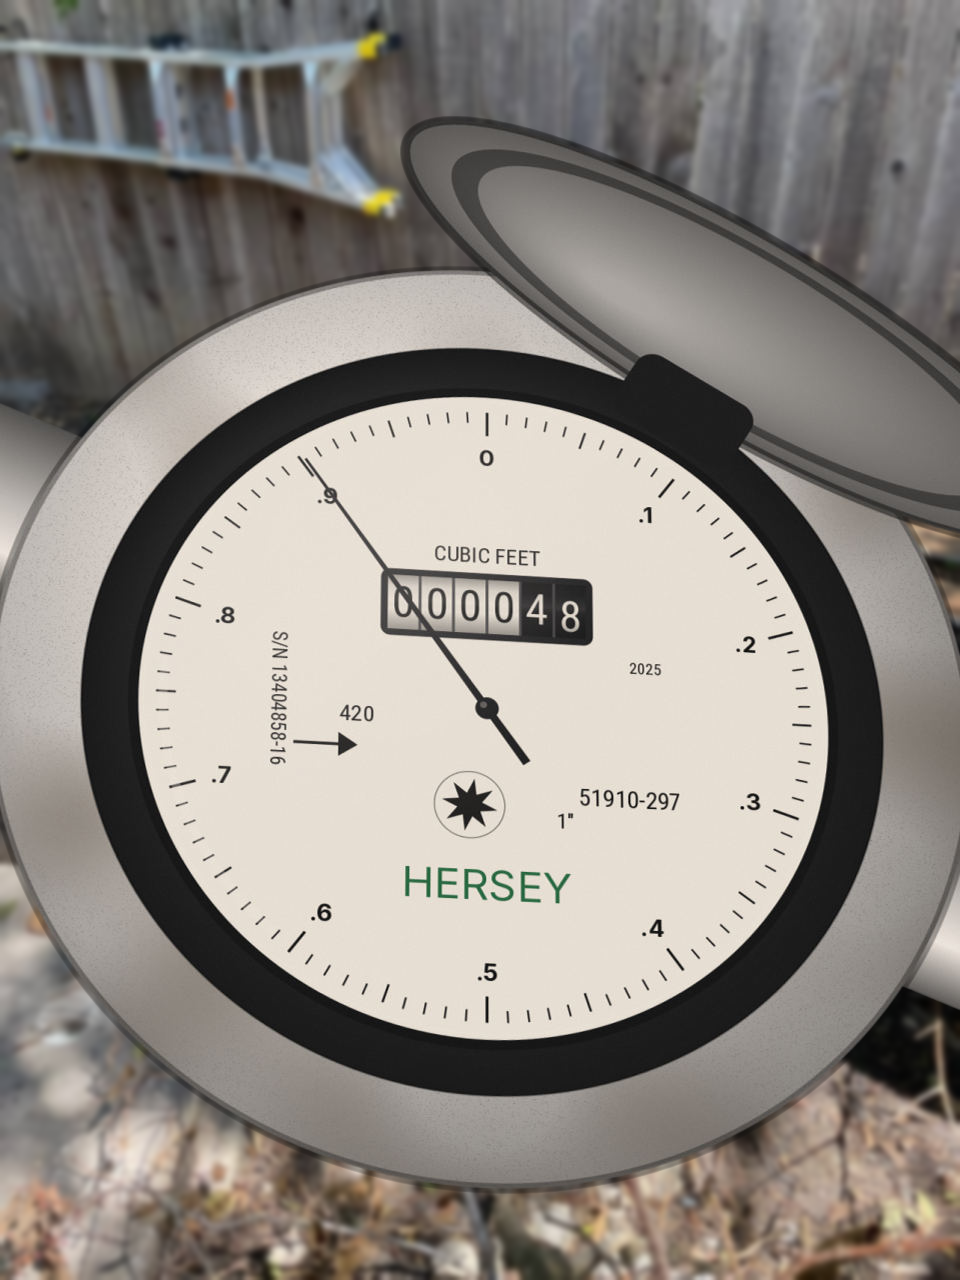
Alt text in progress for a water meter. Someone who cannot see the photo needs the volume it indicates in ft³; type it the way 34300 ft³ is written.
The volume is 47.90 ft³
